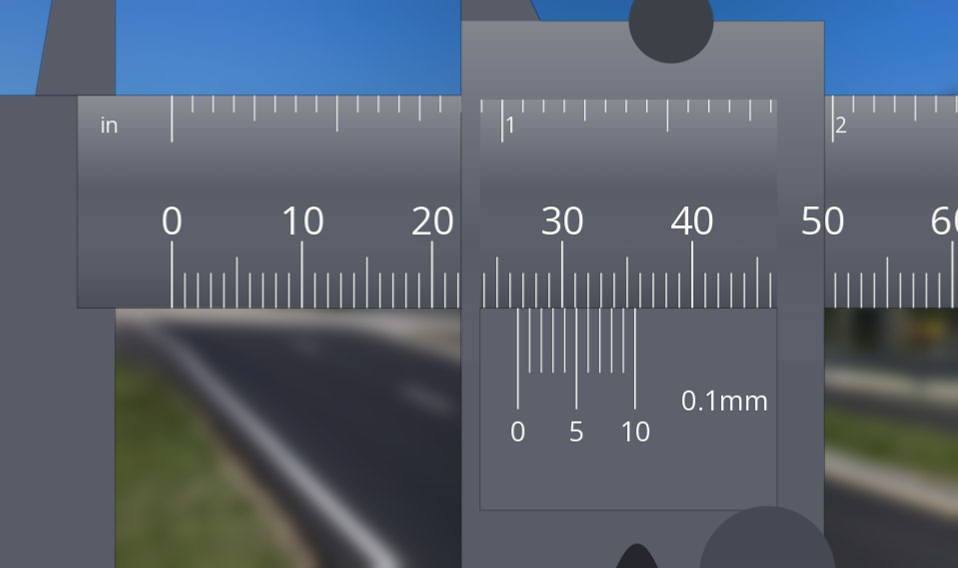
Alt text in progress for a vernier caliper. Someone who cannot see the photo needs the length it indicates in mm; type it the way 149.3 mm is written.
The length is 26.6 mm
